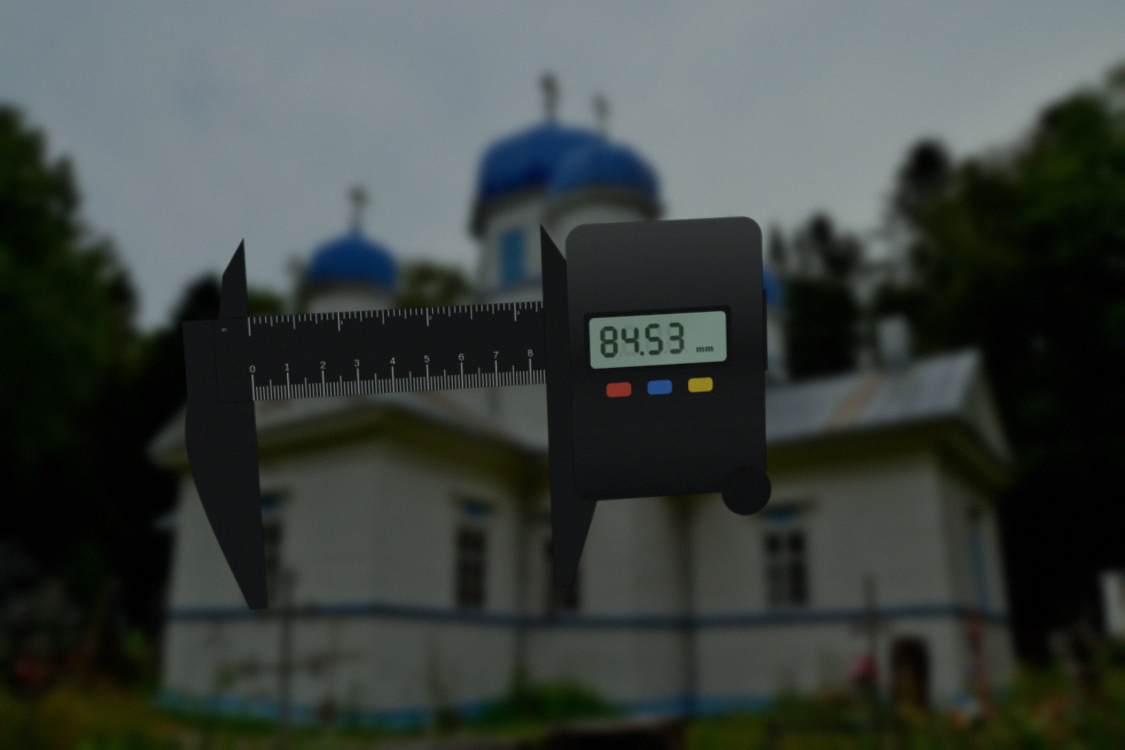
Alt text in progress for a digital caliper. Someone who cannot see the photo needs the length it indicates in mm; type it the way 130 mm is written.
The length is 84.53 mm
